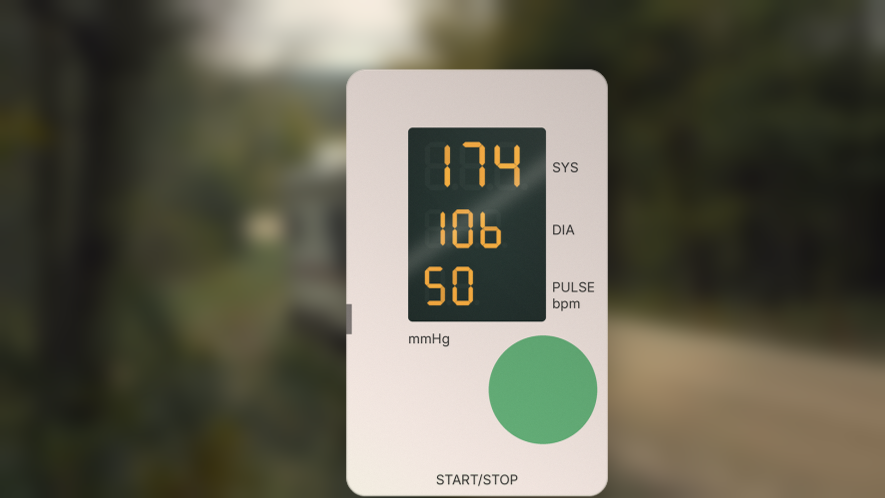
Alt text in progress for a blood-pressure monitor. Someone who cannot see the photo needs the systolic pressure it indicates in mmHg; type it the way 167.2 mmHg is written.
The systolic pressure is 174 mmHg
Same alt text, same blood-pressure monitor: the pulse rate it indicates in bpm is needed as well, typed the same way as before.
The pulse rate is 50 bpm
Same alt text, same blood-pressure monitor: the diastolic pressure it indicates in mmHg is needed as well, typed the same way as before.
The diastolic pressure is 106 mmHg
